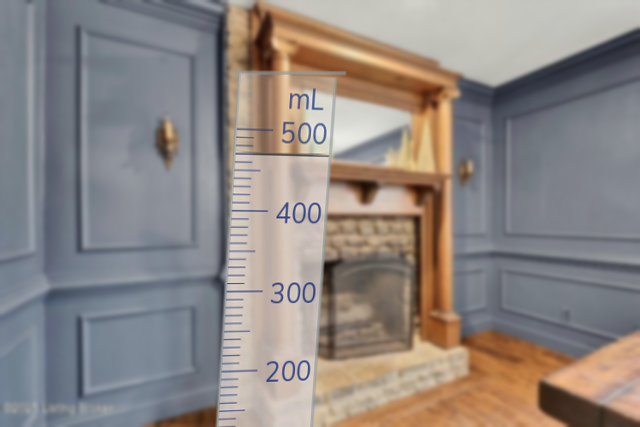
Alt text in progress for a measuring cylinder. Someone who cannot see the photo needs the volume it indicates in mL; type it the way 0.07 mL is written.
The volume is 470 mL
